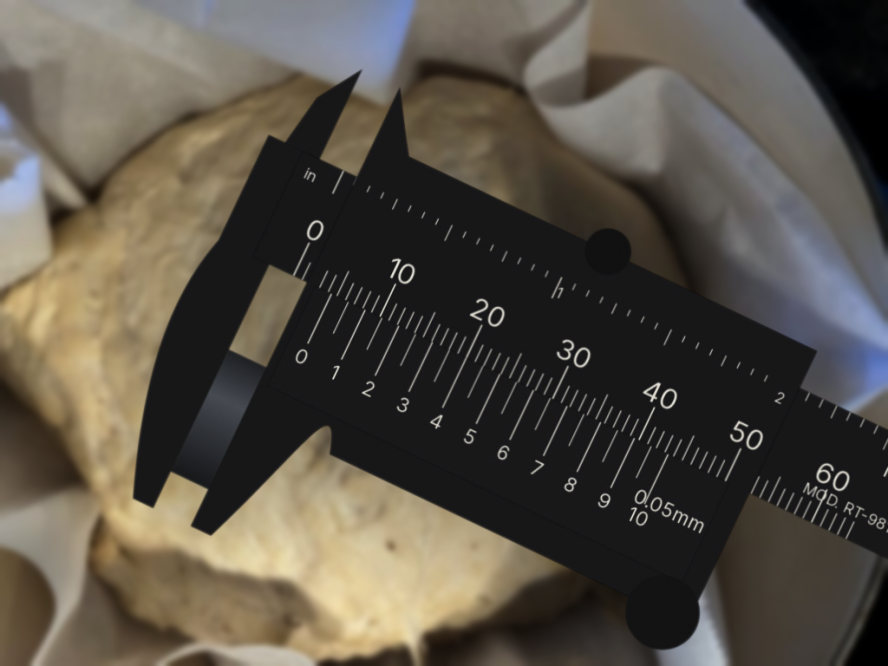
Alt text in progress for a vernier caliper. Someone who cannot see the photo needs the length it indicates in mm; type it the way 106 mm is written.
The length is 4.4 mm
